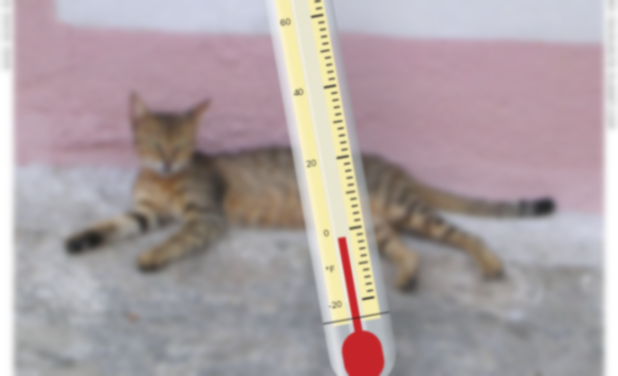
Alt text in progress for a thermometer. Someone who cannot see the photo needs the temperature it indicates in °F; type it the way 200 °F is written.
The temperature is -2 °F
